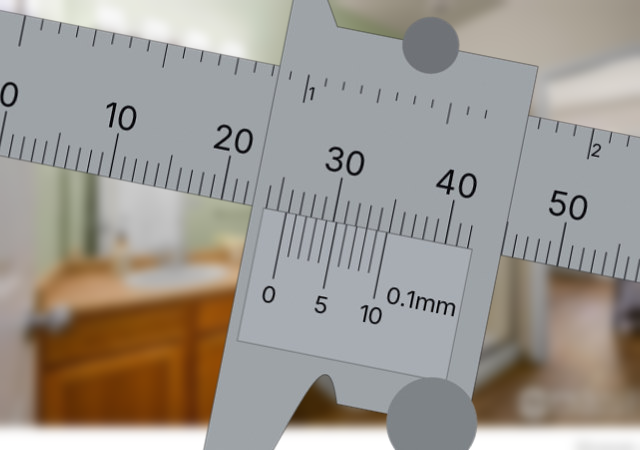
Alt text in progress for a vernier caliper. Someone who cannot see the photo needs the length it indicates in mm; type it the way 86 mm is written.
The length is 25.8 mm
